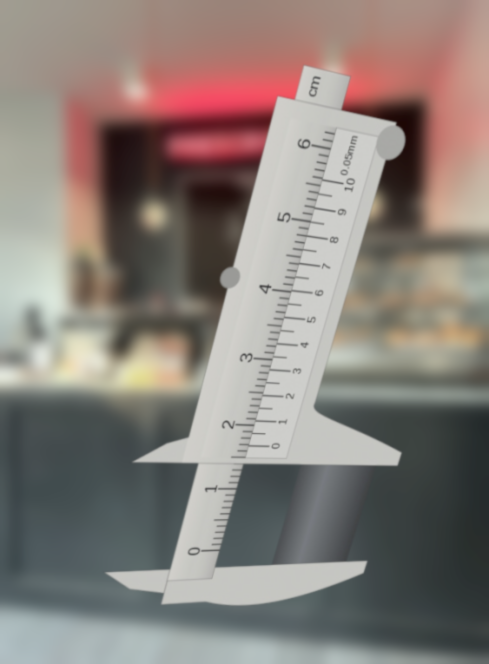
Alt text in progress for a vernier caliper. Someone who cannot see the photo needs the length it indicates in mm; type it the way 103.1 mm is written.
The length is 16.8 mm
